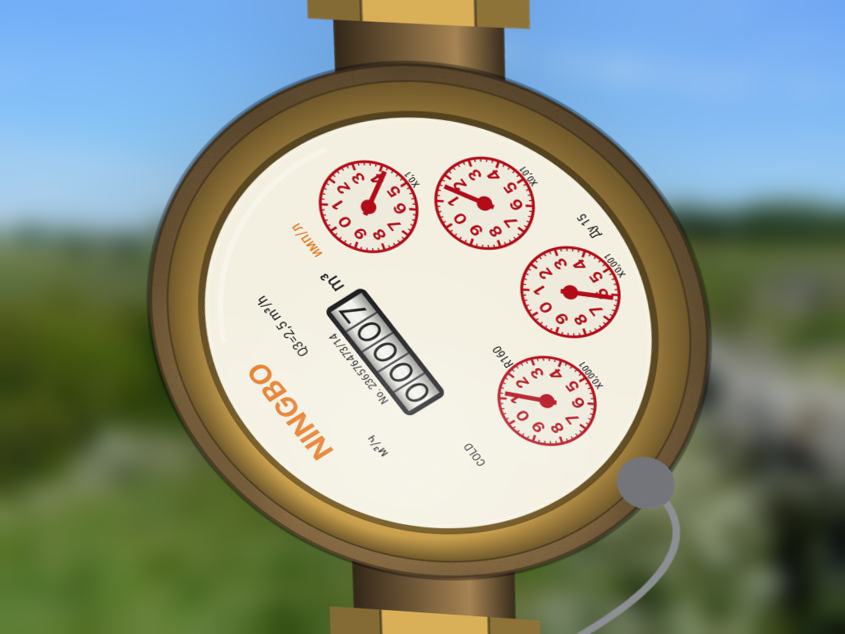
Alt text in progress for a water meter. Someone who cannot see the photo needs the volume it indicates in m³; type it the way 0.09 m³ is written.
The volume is 7.4161 m³
